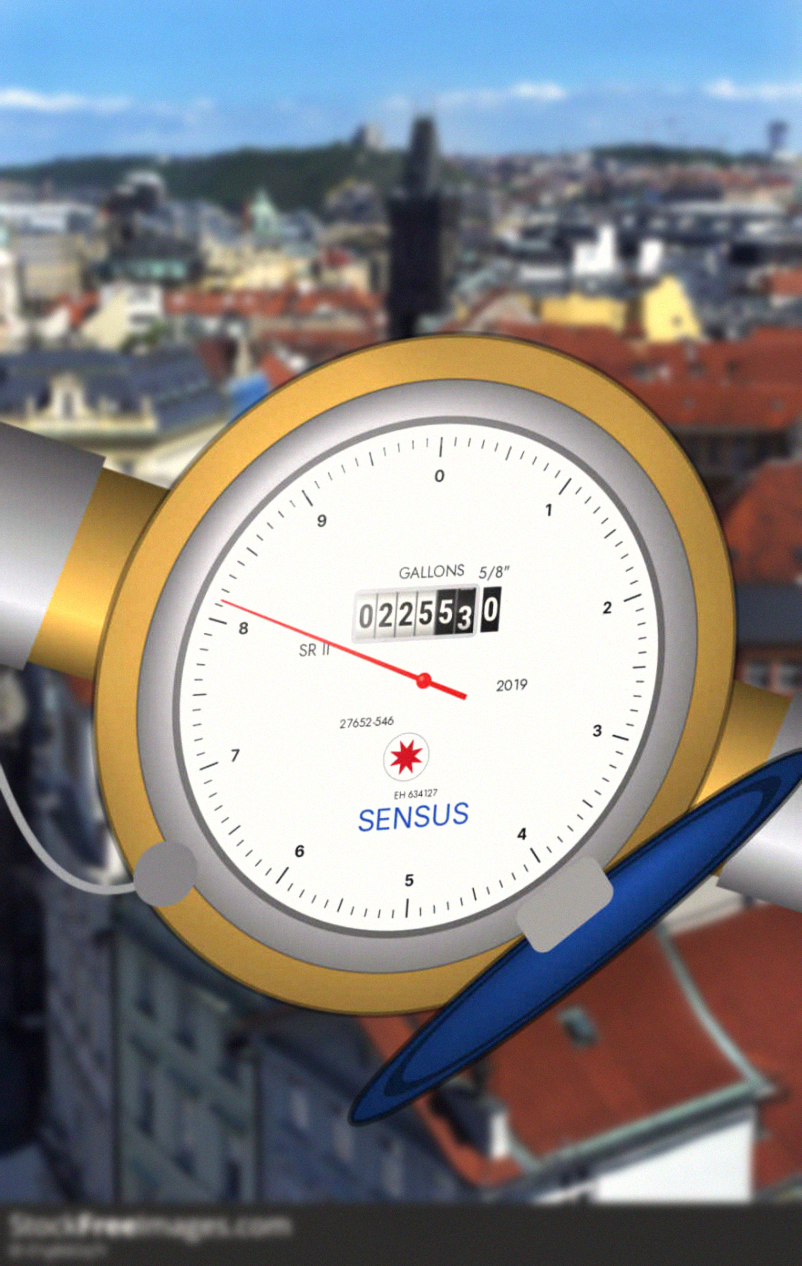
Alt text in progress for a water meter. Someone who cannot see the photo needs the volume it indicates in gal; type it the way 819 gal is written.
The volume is 225528.1 gal
